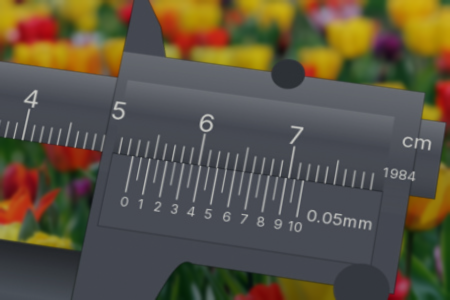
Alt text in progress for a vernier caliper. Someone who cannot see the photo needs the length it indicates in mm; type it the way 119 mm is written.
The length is 52.6 mm
